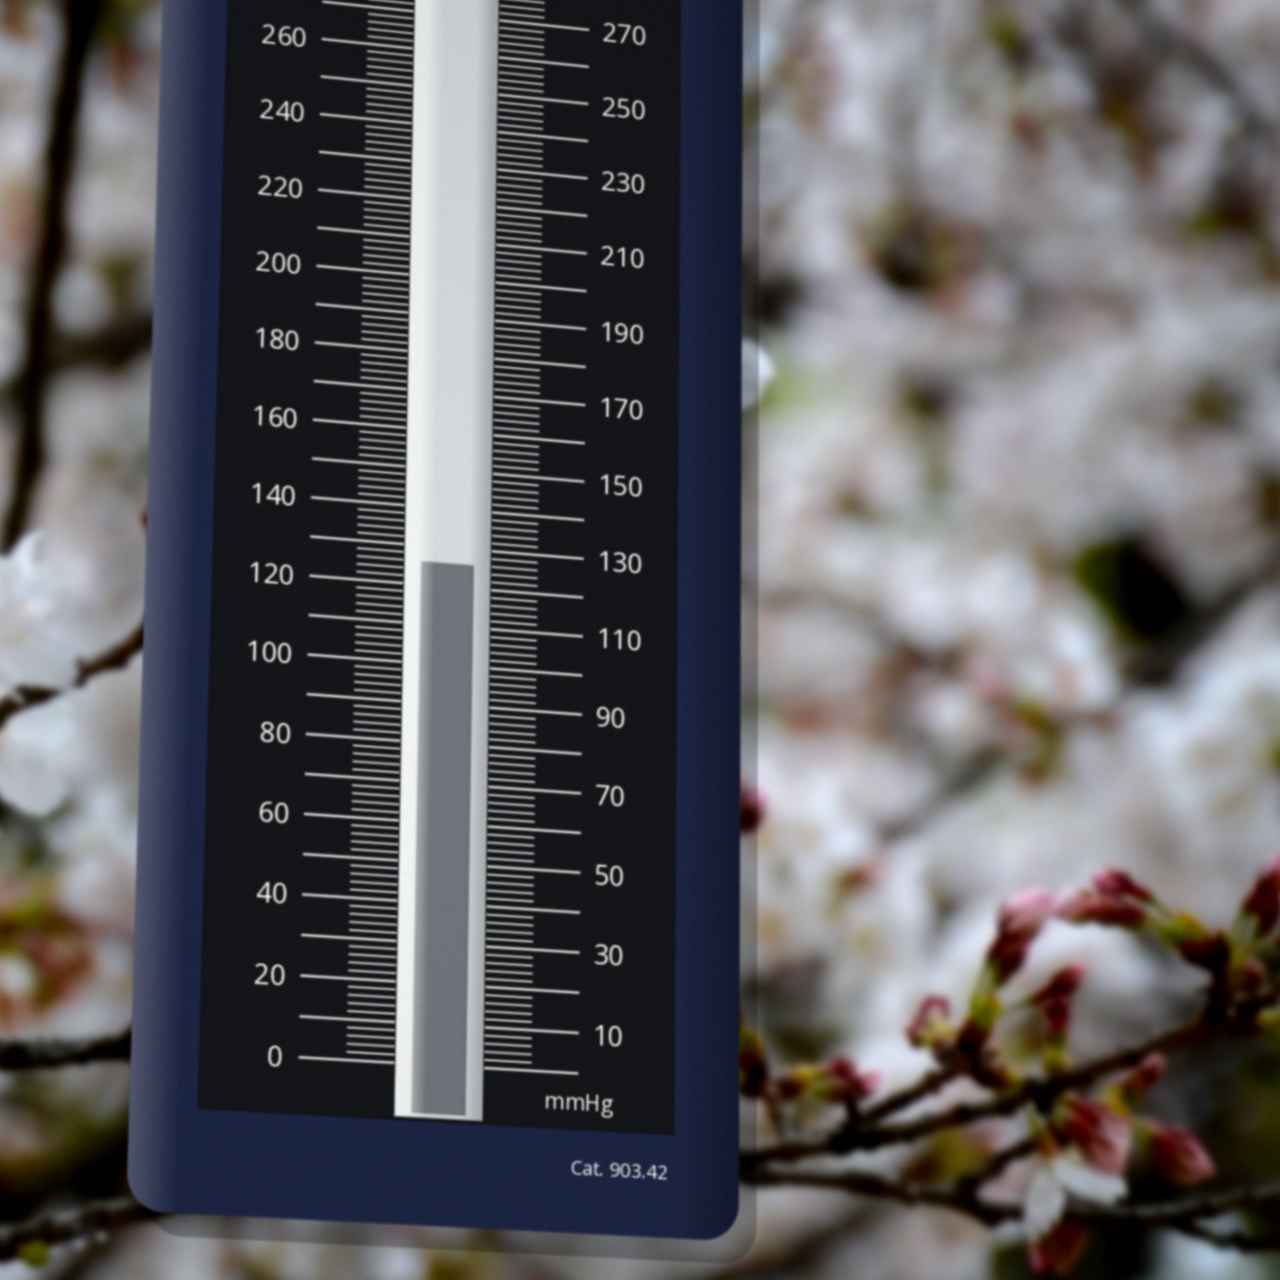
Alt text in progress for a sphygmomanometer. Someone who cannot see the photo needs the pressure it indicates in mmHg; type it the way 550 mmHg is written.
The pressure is 126 mmHg
